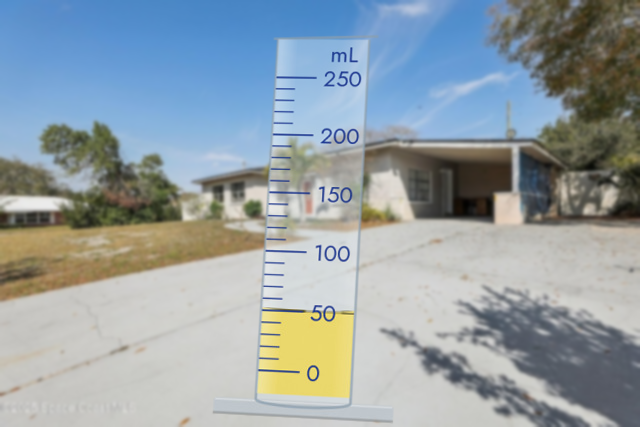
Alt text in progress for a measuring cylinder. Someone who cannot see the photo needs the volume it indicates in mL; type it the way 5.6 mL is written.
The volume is 50 mL
